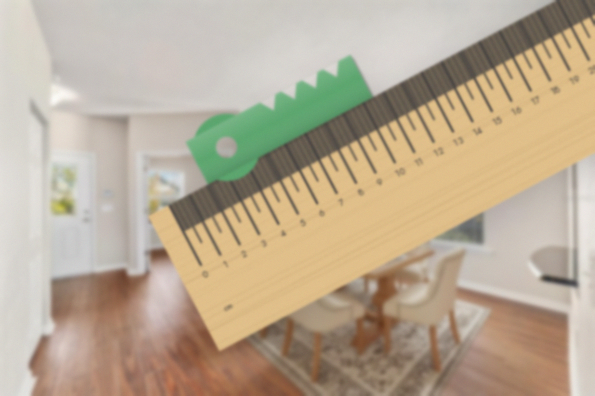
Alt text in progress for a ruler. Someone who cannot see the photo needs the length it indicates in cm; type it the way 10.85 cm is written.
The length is 8.5 cm
